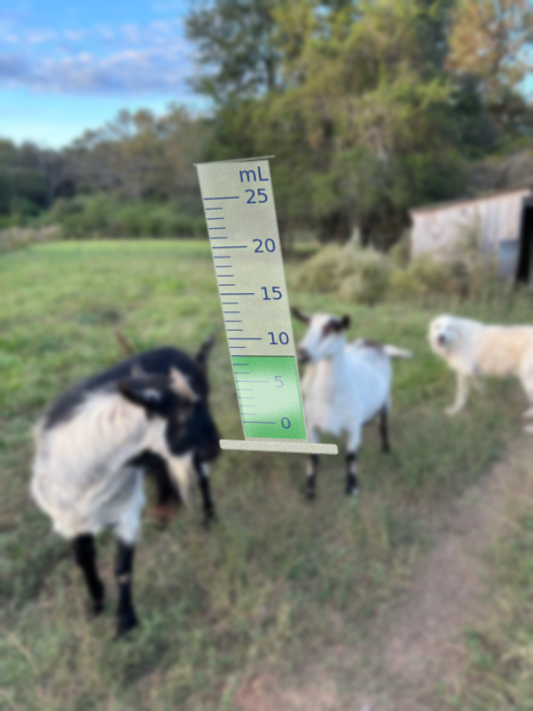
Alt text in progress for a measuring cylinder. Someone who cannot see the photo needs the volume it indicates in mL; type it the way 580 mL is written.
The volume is 8 mL
